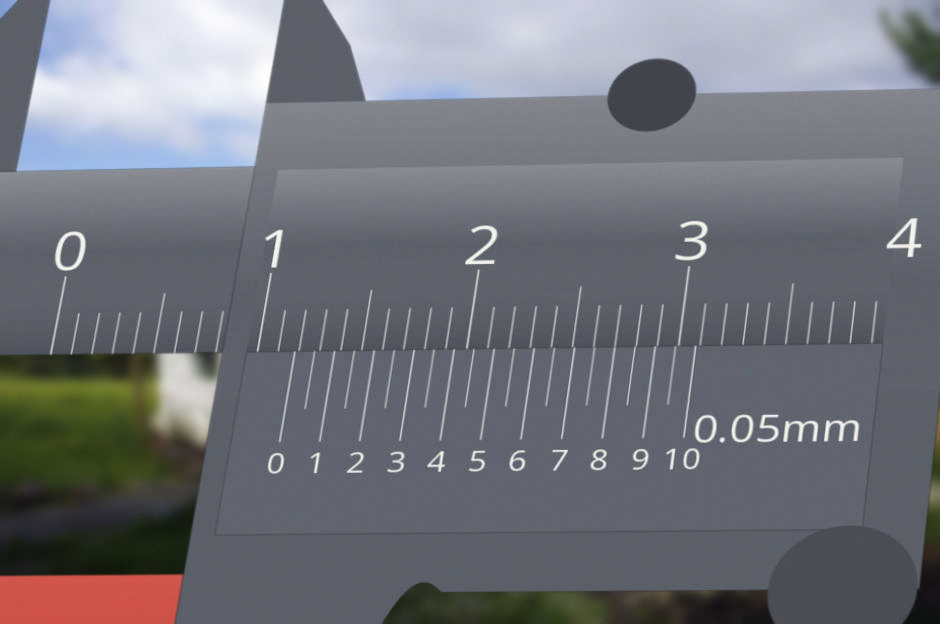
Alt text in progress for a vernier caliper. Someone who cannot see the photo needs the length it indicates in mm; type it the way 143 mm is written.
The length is 11.8 mm
